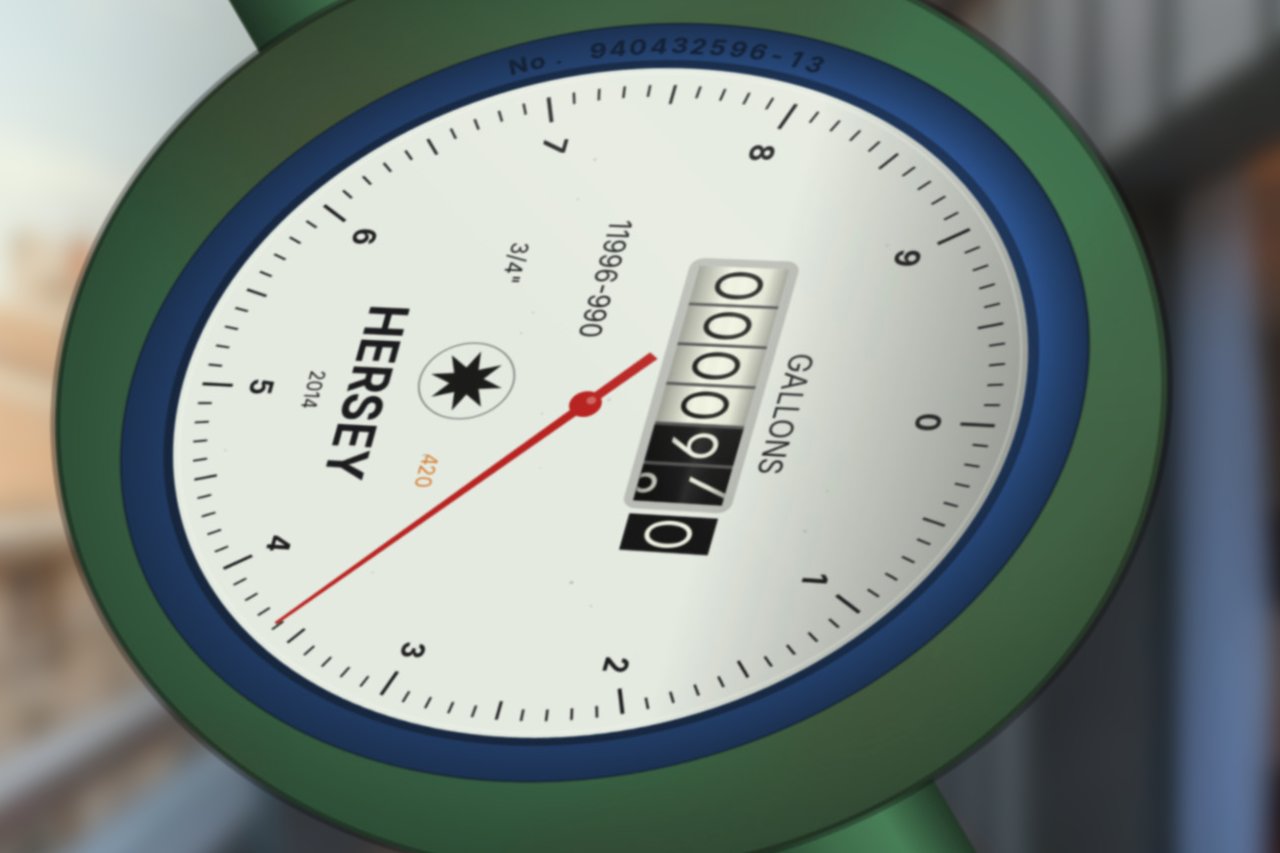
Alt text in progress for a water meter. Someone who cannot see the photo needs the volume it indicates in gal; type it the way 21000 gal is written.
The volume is 973.6 gal
